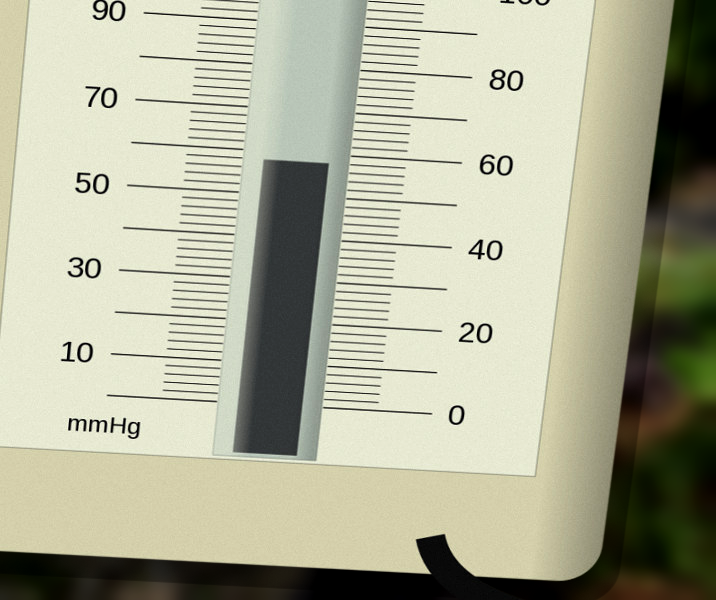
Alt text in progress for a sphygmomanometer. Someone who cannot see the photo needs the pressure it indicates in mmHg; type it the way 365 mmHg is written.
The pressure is 58 mmHg
